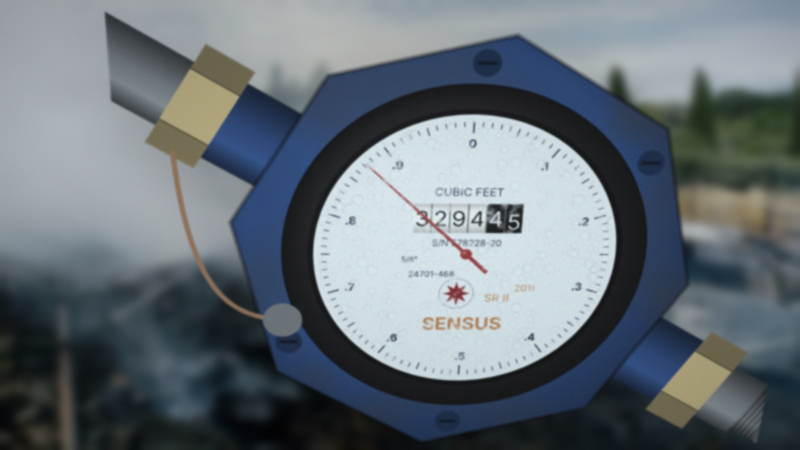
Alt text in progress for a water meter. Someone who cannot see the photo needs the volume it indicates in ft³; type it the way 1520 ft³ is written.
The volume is 329444.87 ft³
